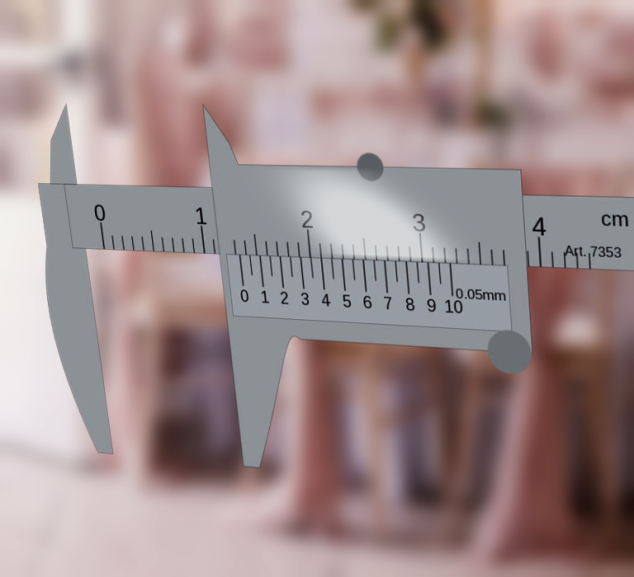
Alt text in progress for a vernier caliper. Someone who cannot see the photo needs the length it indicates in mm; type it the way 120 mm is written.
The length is 13.4 mm
